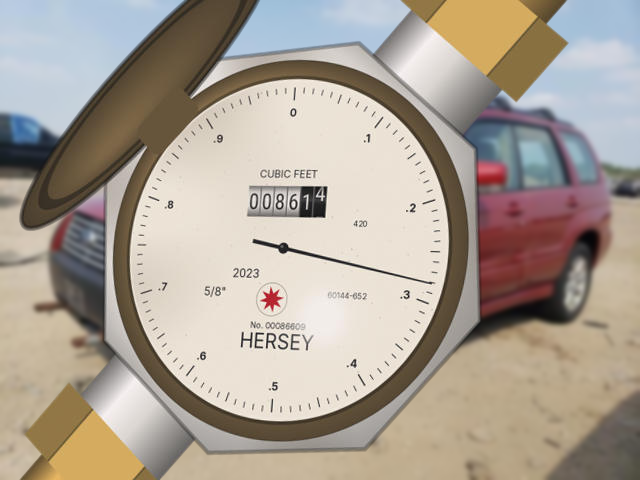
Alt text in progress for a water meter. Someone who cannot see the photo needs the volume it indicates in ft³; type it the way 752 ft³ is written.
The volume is 8614.28 ft³
